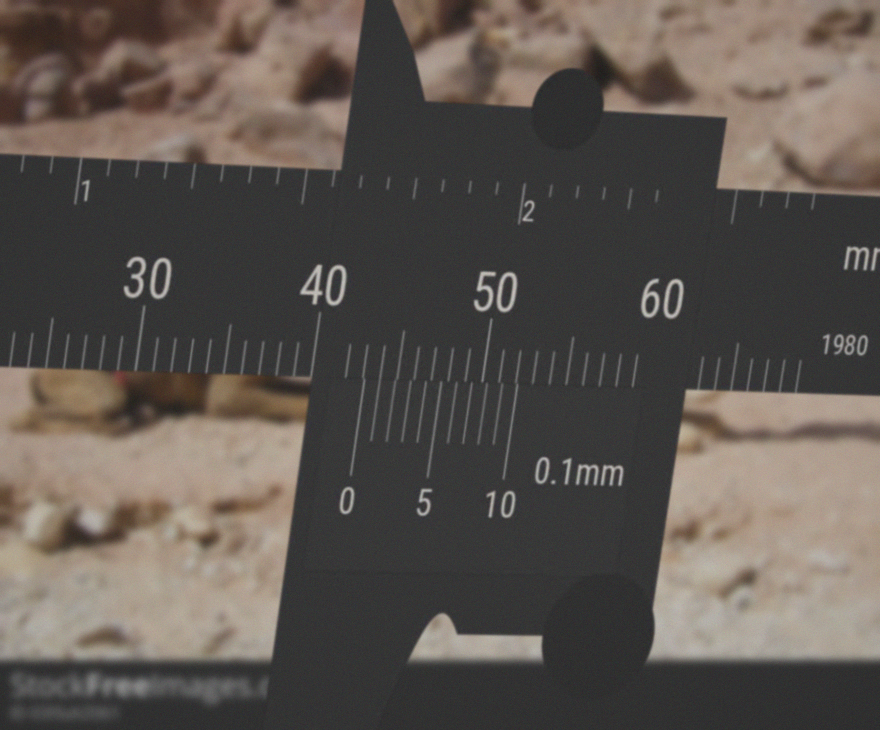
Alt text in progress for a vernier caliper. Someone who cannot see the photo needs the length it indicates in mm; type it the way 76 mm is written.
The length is 43.1 mm
